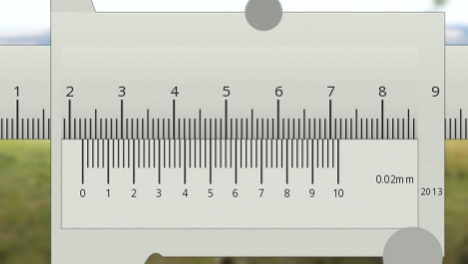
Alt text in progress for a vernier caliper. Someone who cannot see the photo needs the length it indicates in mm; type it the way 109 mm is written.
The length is 22.5 mm
